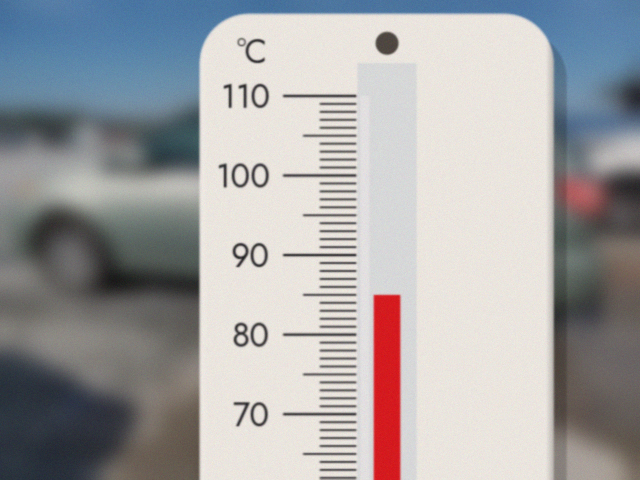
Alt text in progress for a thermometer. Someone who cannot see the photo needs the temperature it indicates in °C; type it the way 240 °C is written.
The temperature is 85 °C
